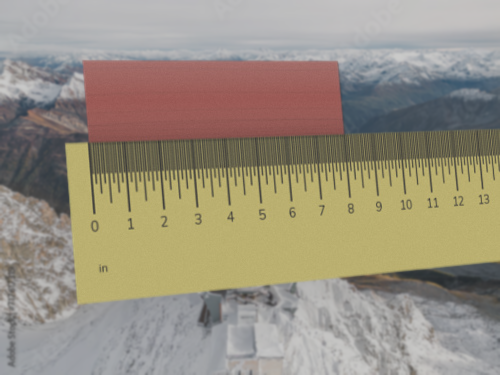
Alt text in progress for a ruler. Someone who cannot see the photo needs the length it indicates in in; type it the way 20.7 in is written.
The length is 8 in
